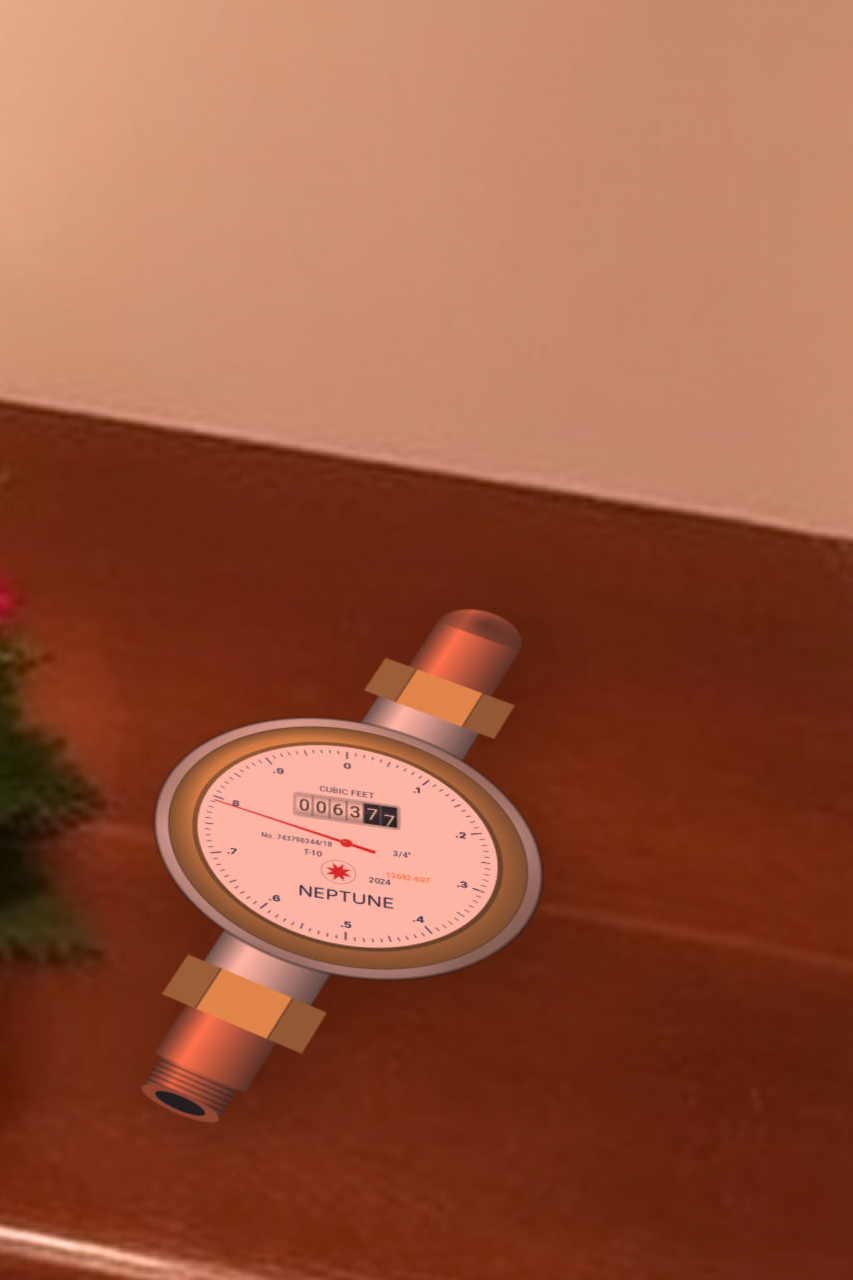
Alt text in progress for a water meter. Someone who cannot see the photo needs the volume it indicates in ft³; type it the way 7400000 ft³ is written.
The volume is 6376.79 ft³
